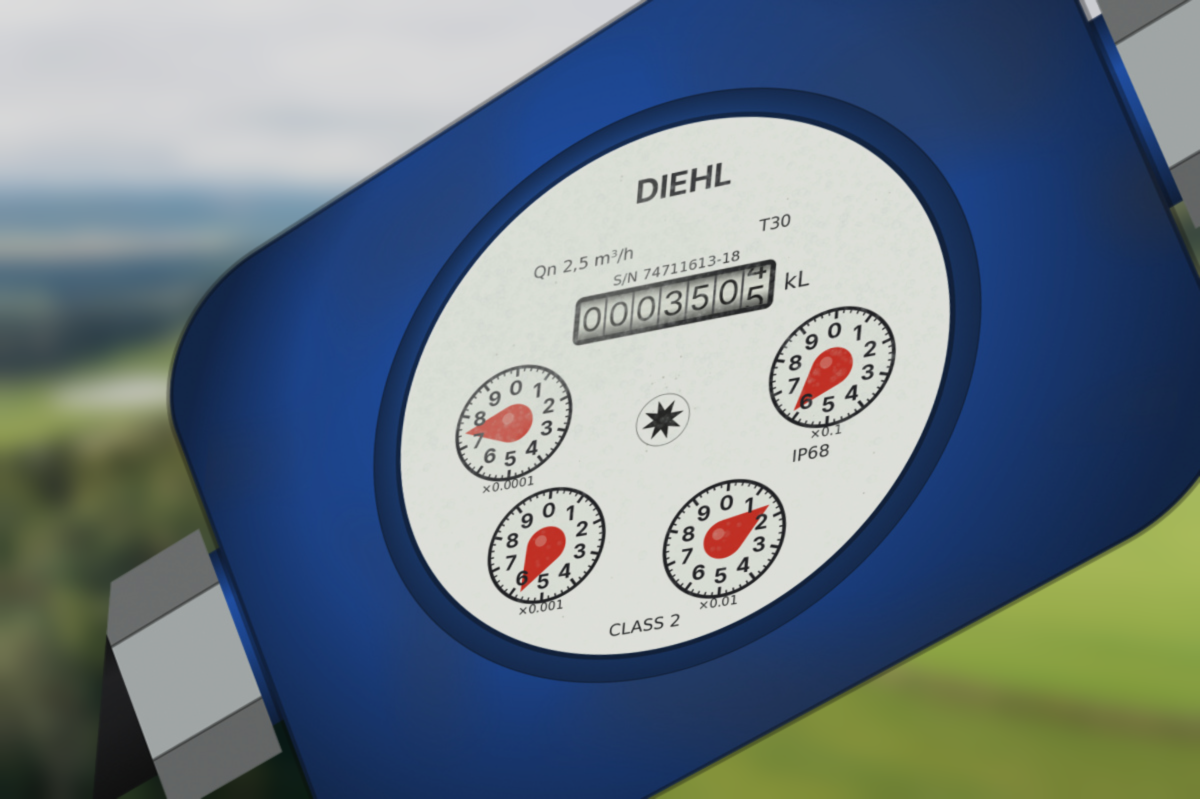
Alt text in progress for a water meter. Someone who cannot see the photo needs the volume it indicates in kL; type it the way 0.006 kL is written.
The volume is 3504.6157 kL
